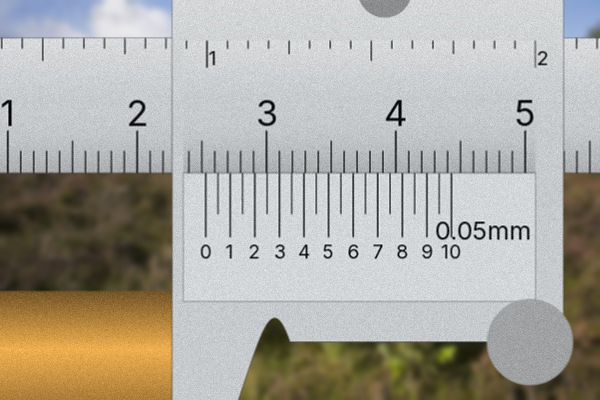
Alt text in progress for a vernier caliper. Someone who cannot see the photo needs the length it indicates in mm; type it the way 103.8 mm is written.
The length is 25.3 mm
